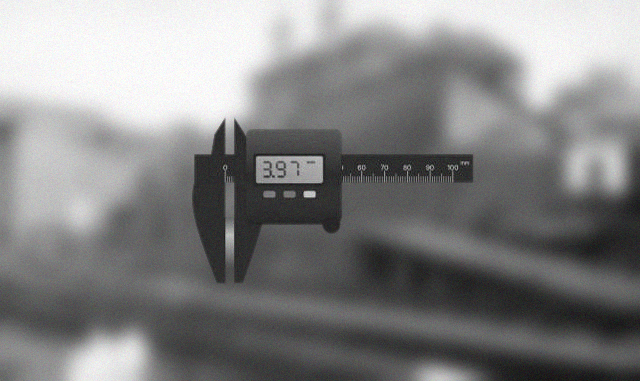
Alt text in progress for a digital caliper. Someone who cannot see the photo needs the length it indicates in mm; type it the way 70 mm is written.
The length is 3.97 mm
